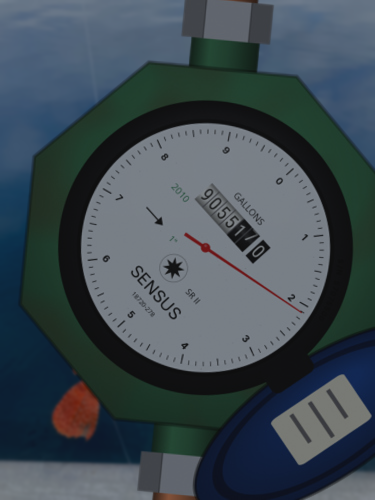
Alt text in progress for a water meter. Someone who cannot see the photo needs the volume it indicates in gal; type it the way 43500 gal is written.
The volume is 9055172.1 gal
